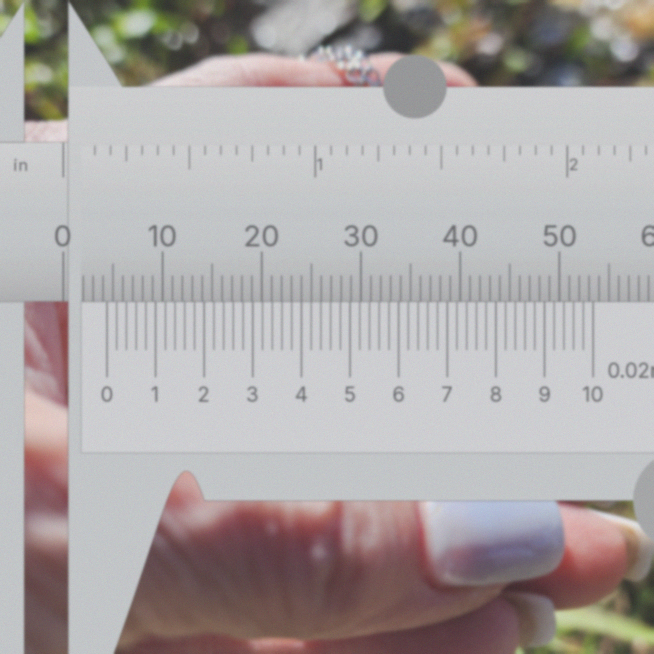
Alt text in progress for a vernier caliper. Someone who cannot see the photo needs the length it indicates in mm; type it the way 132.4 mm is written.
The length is 4.4 mm
